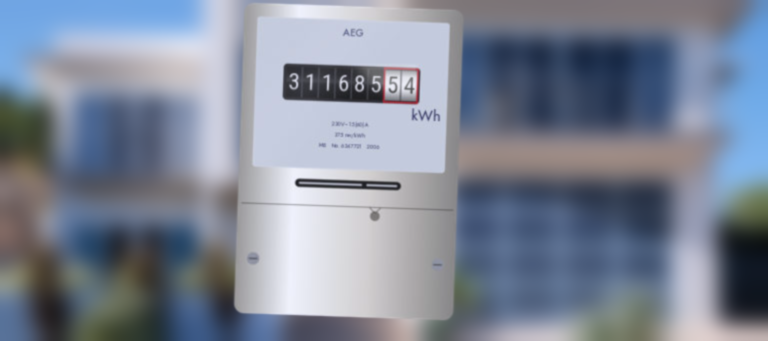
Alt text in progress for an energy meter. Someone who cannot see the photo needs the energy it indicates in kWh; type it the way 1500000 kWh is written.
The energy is 311685.54 kWh
